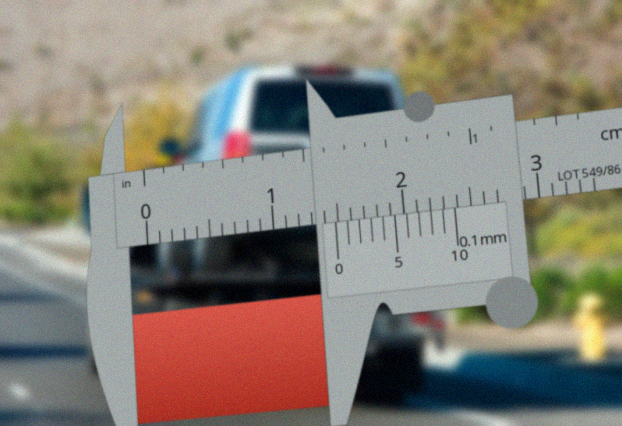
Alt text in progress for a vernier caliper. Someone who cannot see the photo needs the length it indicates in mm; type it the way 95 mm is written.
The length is 14.8 mm
